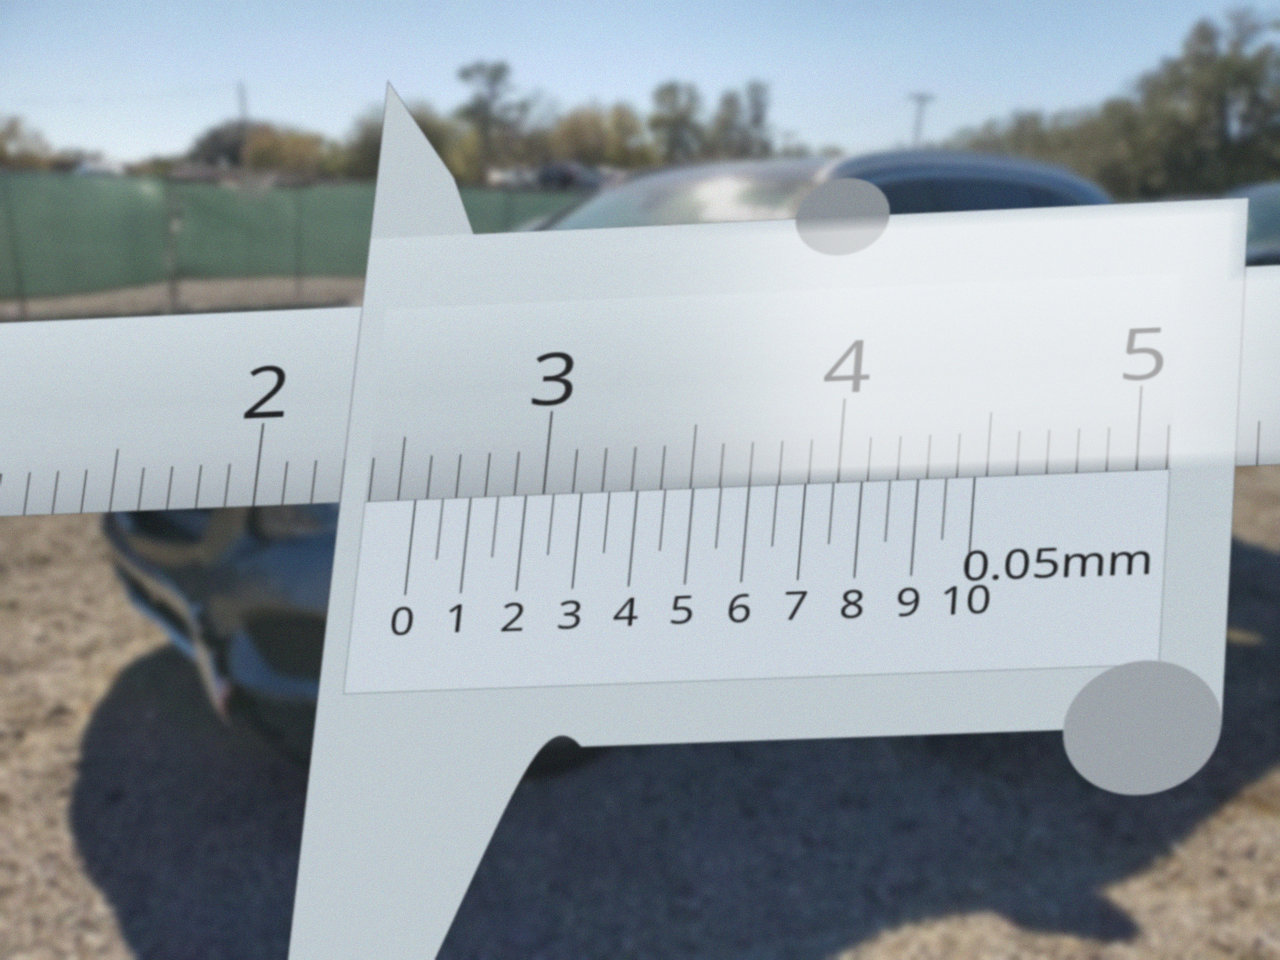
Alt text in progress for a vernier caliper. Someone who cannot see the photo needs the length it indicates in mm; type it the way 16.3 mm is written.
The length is 25.6 mm
